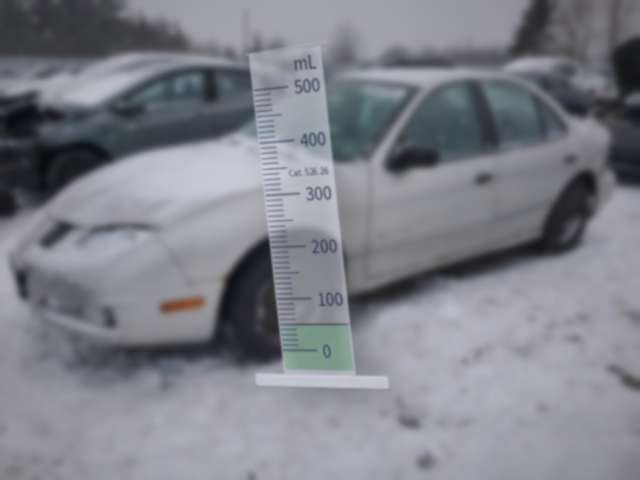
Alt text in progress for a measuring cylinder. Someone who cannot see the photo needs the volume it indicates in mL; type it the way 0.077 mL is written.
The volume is 50 mL
